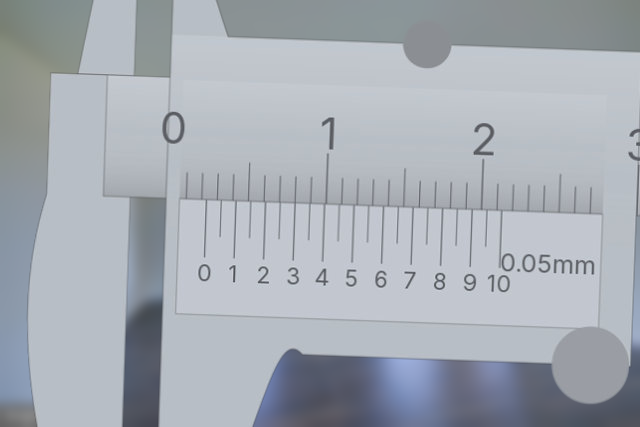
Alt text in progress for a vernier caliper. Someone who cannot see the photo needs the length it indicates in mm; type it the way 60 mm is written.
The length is 2.3 mm
